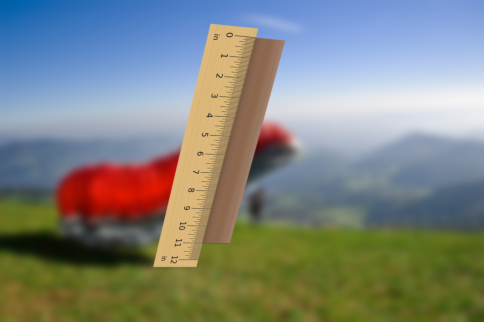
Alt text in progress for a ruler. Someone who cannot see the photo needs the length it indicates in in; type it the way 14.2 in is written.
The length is 11 in
